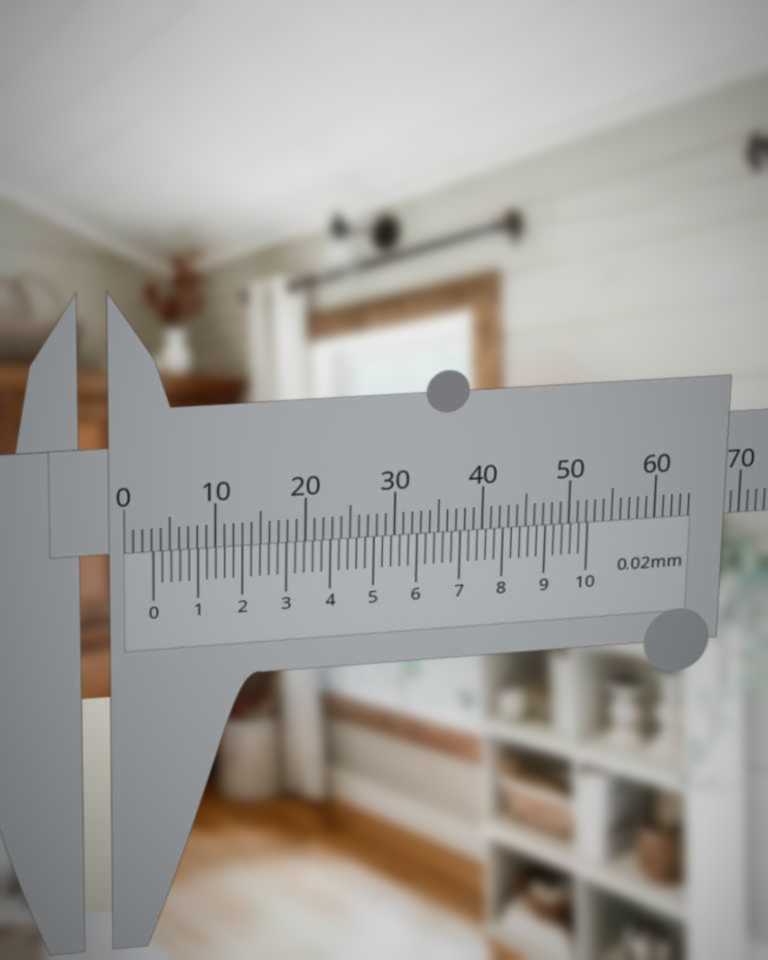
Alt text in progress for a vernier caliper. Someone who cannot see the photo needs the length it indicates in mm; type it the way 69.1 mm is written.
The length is 3.2 mm
